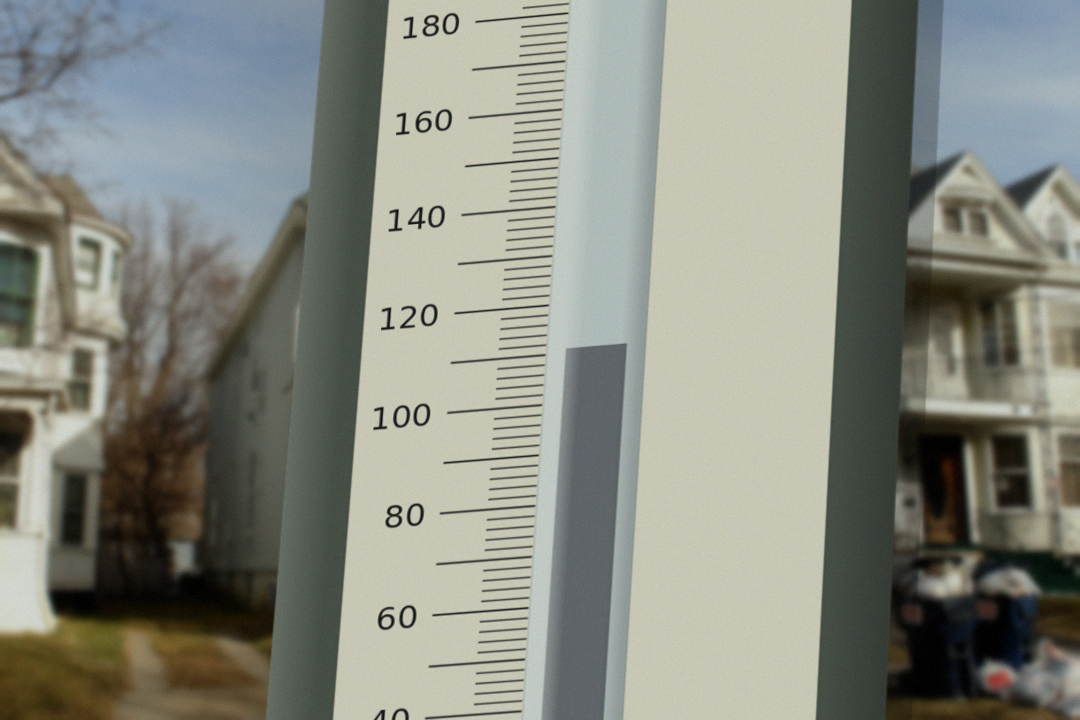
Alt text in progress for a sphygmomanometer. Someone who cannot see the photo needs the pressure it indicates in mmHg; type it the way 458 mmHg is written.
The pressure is 111 mmHg
